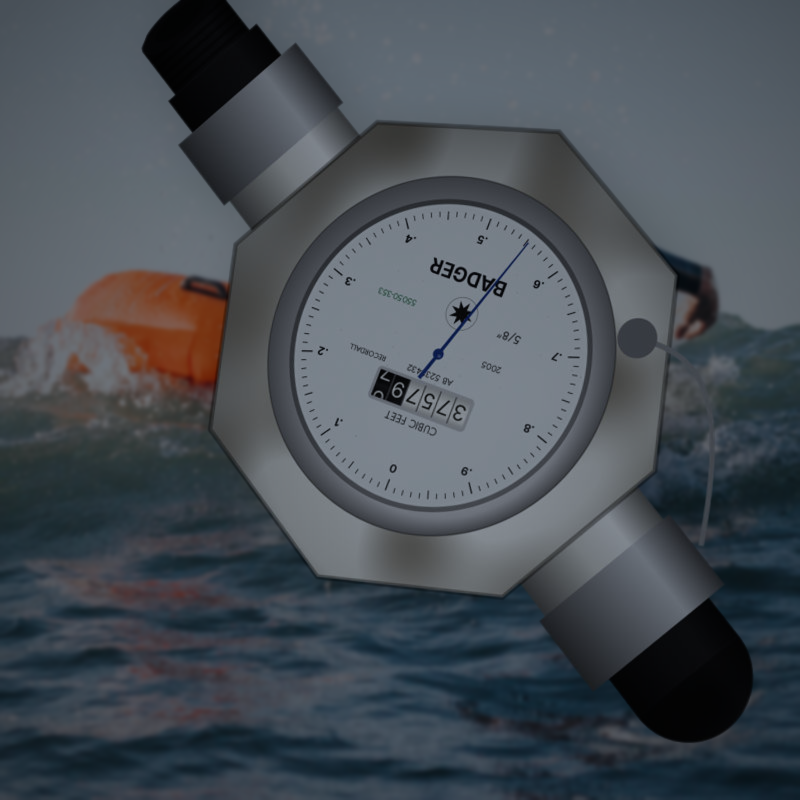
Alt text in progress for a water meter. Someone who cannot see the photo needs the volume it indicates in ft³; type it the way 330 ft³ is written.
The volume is 375796.55 ft³
